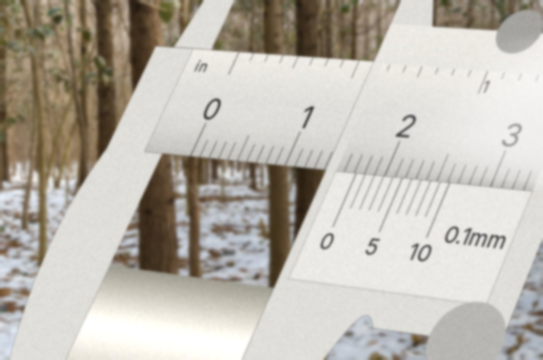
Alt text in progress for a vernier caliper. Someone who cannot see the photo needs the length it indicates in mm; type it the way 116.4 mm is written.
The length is 17.2 mm
